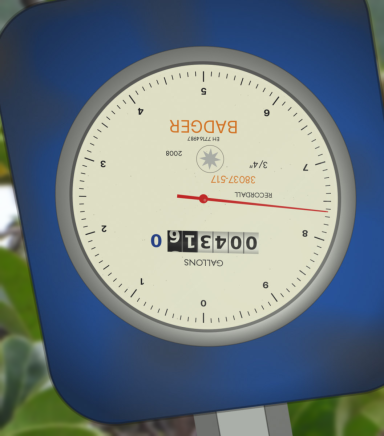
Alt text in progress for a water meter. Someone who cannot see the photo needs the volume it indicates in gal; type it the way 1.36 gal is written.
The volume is 43157.6 gal
